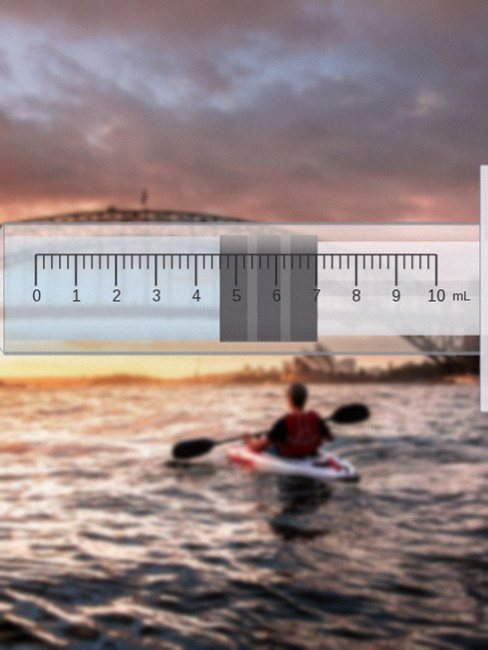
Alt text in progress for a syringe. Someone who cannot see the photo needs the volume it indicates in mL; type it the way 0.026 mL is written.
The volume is 4.6 mL
